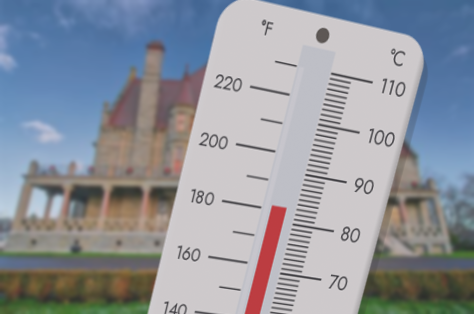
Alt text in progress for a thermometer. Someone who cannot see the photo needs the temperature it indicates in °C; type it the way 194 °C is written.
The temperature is 83 °C
